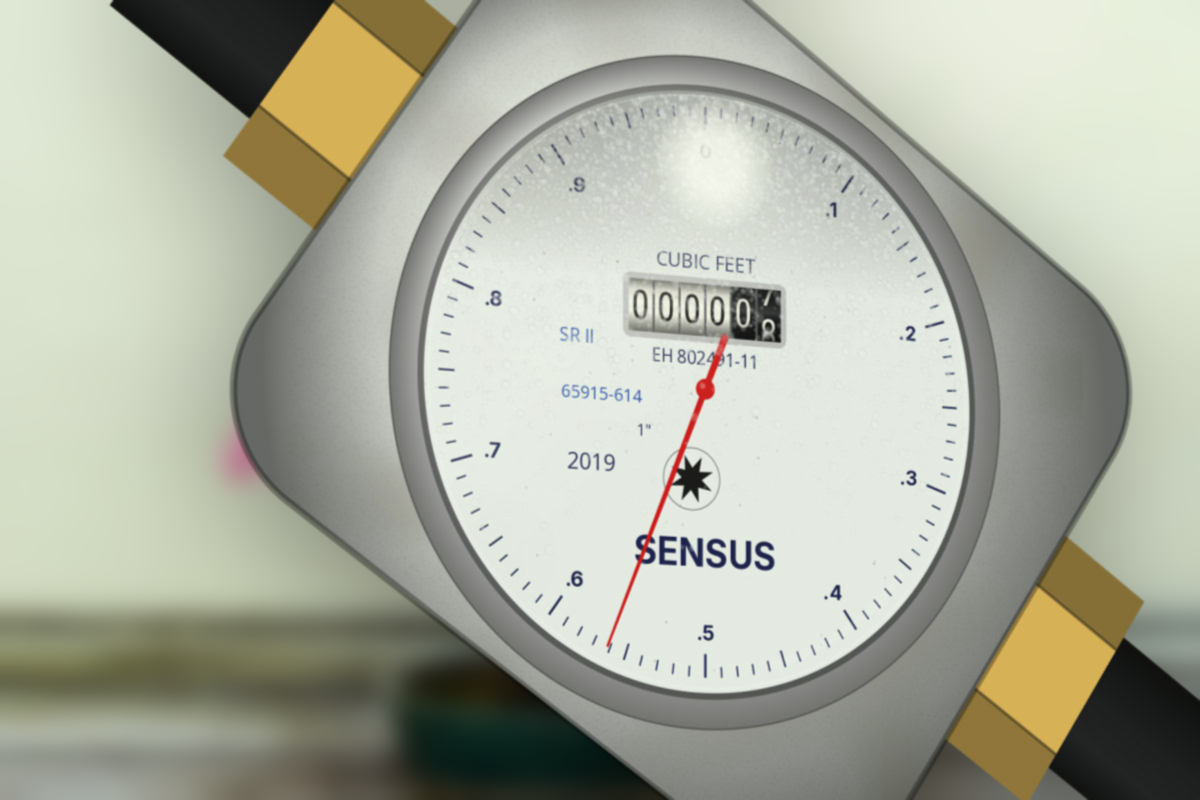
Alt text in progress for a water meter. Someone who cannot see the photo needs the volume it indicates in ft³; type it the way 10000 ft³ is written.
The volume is 7.56 ft³
